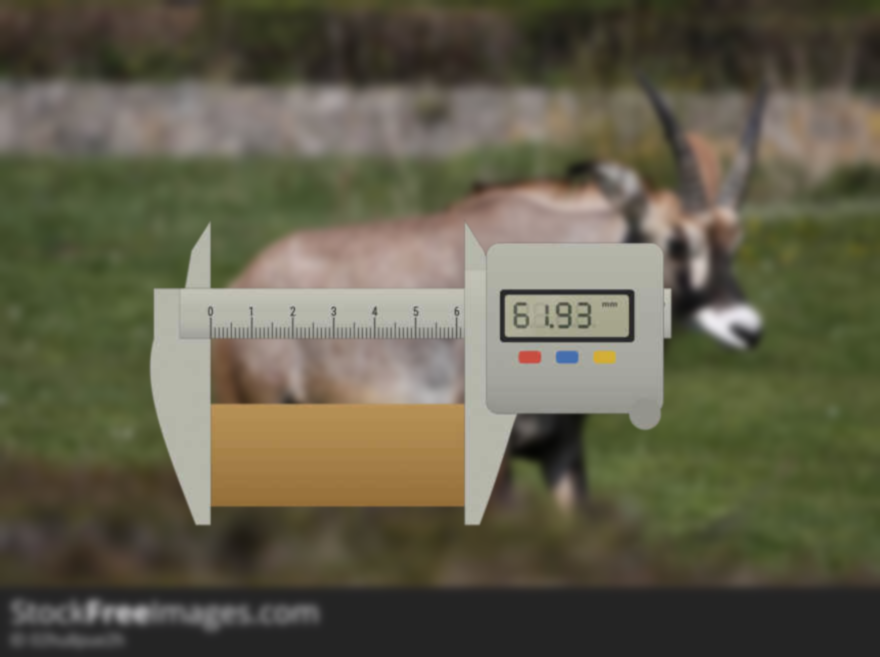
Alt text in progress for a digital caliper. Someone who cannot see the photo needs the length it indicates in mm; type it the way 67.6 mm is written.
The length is 61.93 mm
